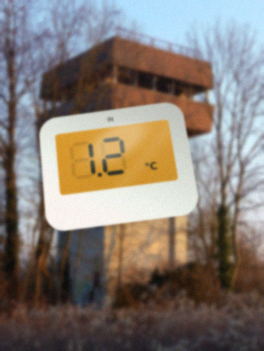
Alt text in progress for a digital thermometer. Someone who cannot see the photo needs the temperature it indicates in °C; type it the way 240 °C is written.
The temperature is 1.2 °C
